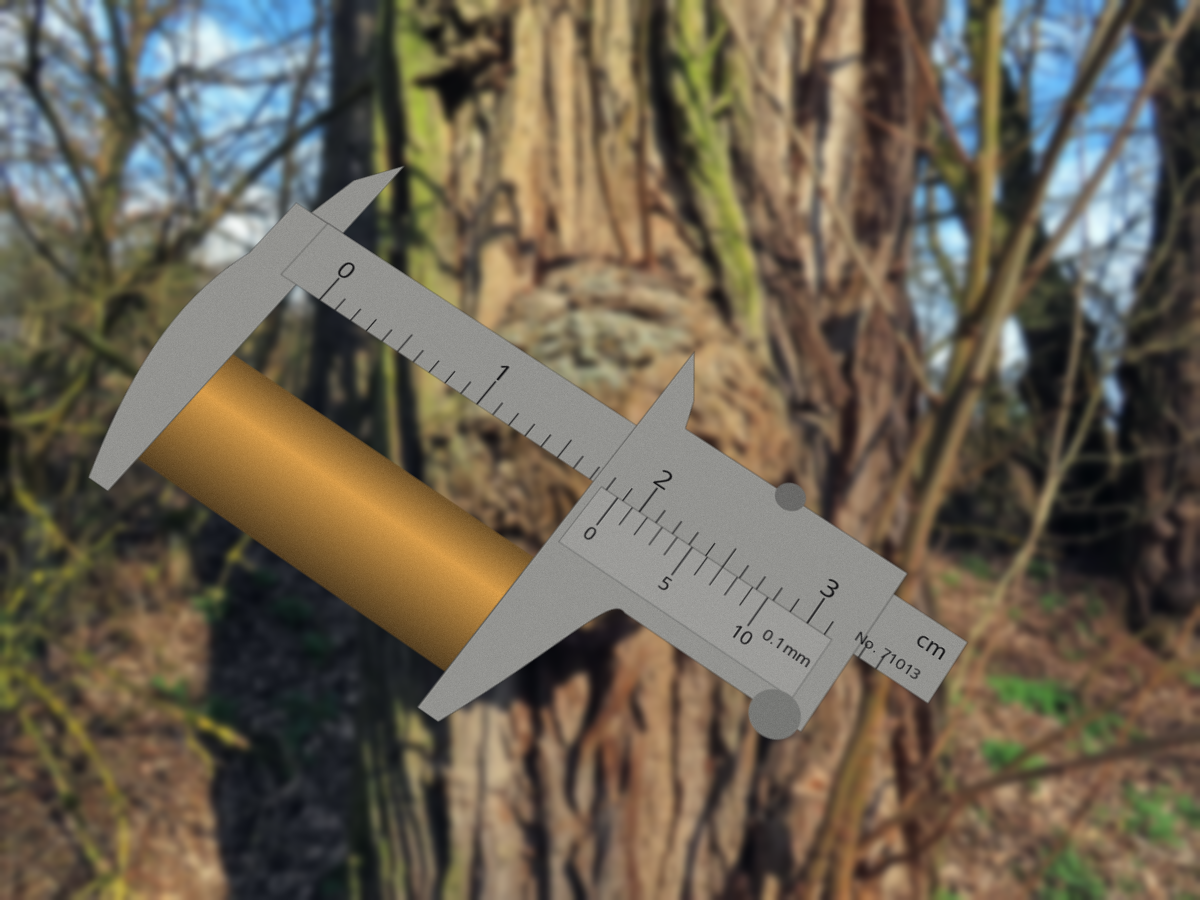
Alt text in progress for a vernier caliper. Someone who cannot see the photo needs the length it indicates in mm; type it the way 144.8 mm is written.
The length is 18.7 mm
